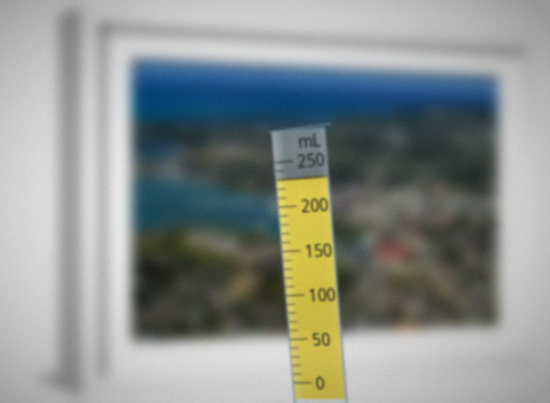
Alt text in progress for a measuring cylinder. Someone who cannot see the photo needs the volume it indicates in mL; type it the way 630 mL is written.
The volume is 230 mL
